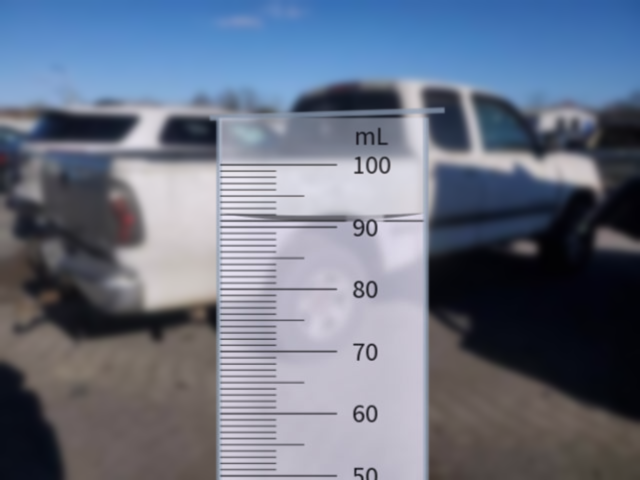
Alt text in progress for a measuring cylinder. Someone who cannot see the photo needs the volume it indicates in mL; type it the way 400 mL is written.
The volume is 91 mL
